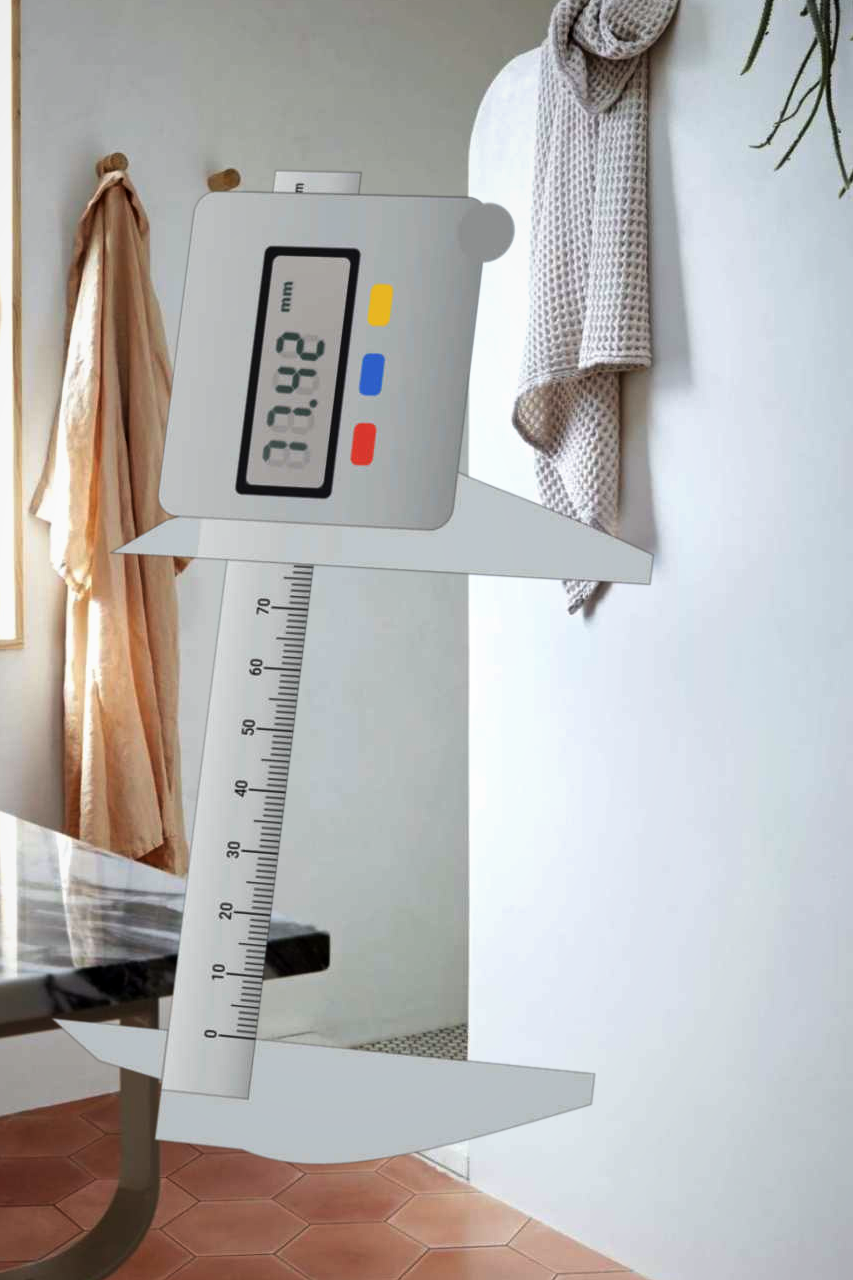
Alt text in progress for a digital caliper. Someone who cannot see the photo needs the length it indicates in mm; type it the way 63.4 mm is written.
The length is 77.42 mm
